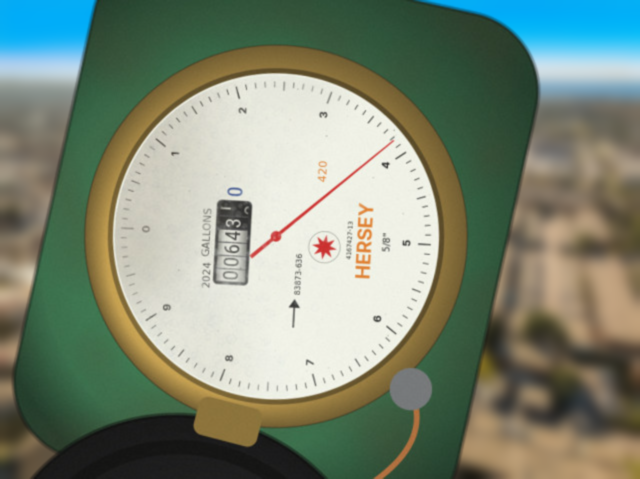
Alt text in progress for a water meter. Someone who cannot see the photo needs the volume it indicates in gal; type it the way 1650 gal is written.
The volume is 64313.8 gal
